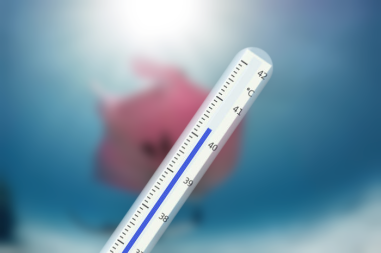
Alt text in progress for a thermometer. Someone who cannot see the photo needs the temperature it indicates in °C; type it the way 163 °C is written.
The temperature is 40.3 °C
